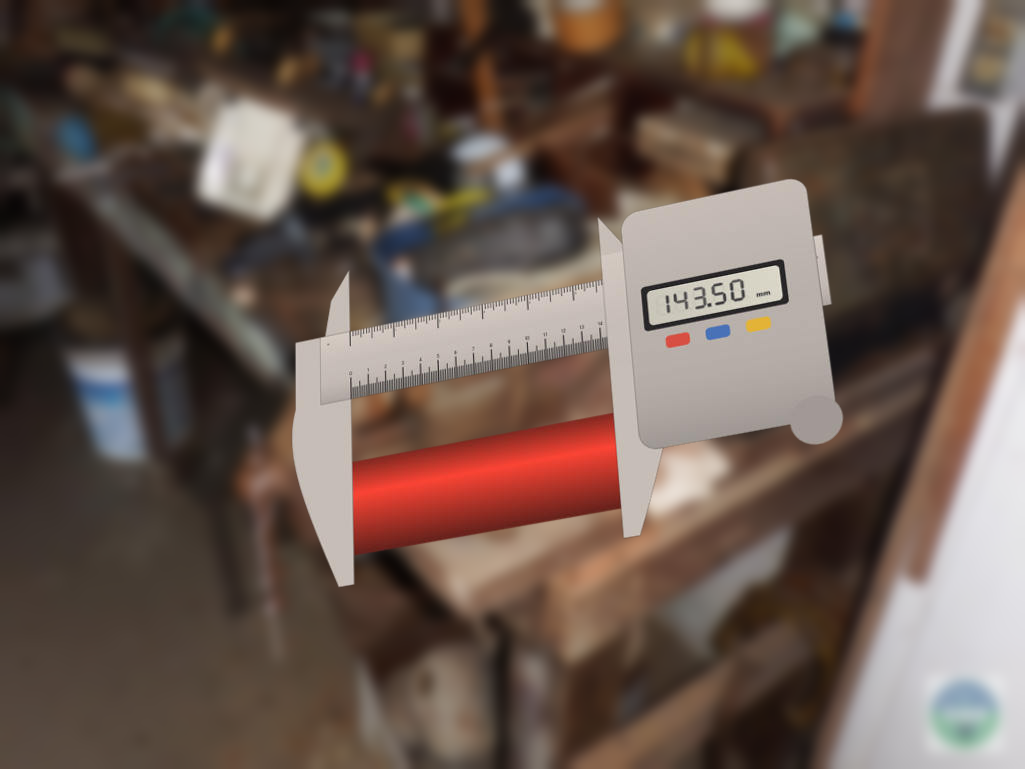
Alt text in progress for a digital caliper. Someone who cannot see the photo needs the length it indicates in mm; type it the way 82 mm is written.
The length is 143.50 mm
